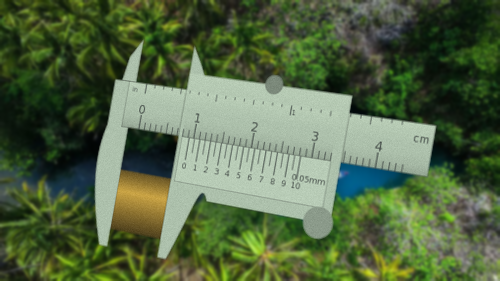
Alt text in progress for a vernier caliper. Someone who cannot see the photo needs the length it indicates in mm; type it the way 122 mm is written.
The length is 9.2 mm
